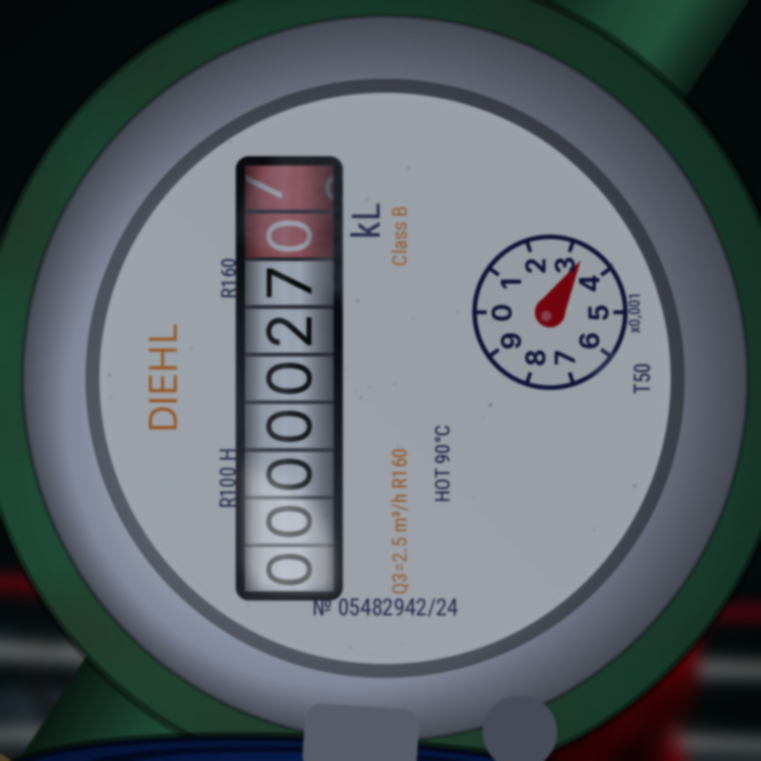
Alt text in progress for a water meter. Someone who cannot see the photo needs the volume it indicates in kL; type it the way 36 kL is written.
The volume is 27.073 kL
